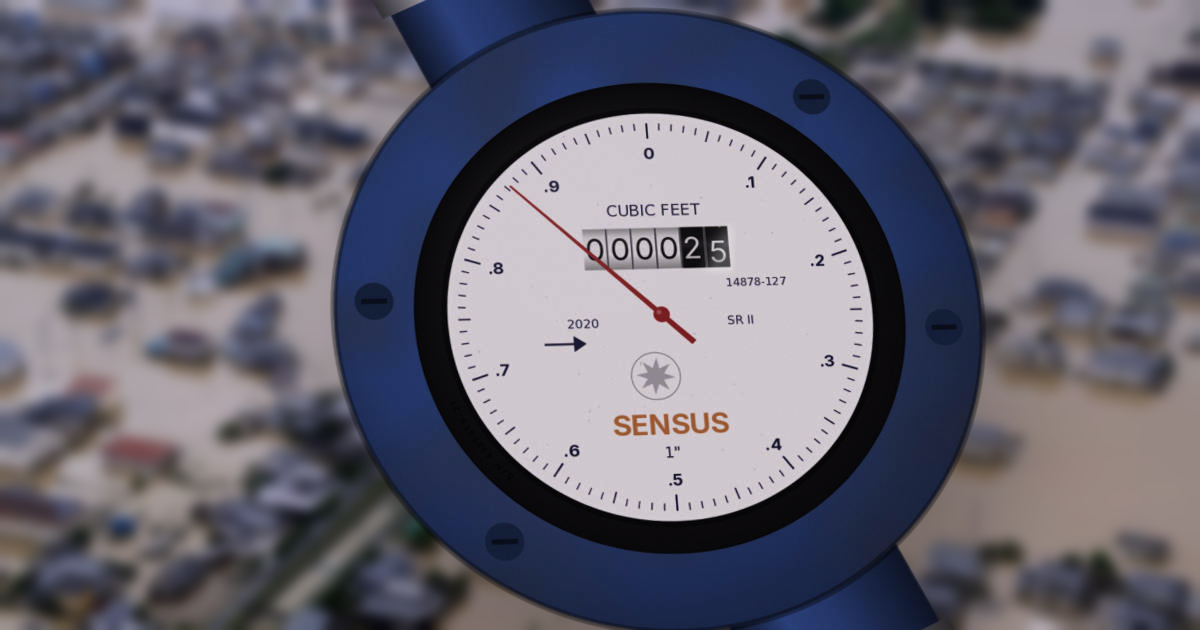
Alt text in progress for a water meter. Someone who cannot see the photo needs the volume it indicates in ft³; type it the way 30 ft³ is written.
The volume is 24.87 ft³
